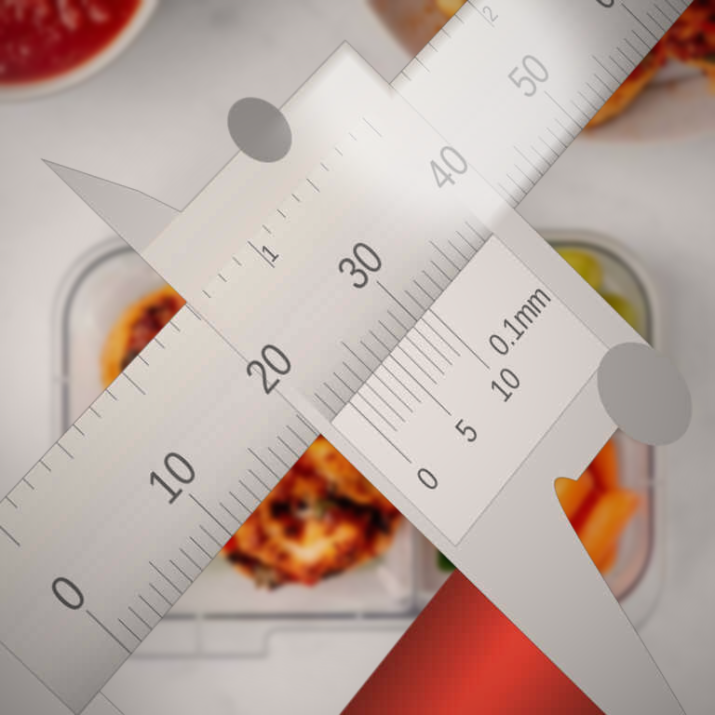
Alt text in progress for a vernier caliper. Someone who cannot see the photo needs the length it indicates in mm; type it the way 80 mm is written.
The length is 22.3 mm
